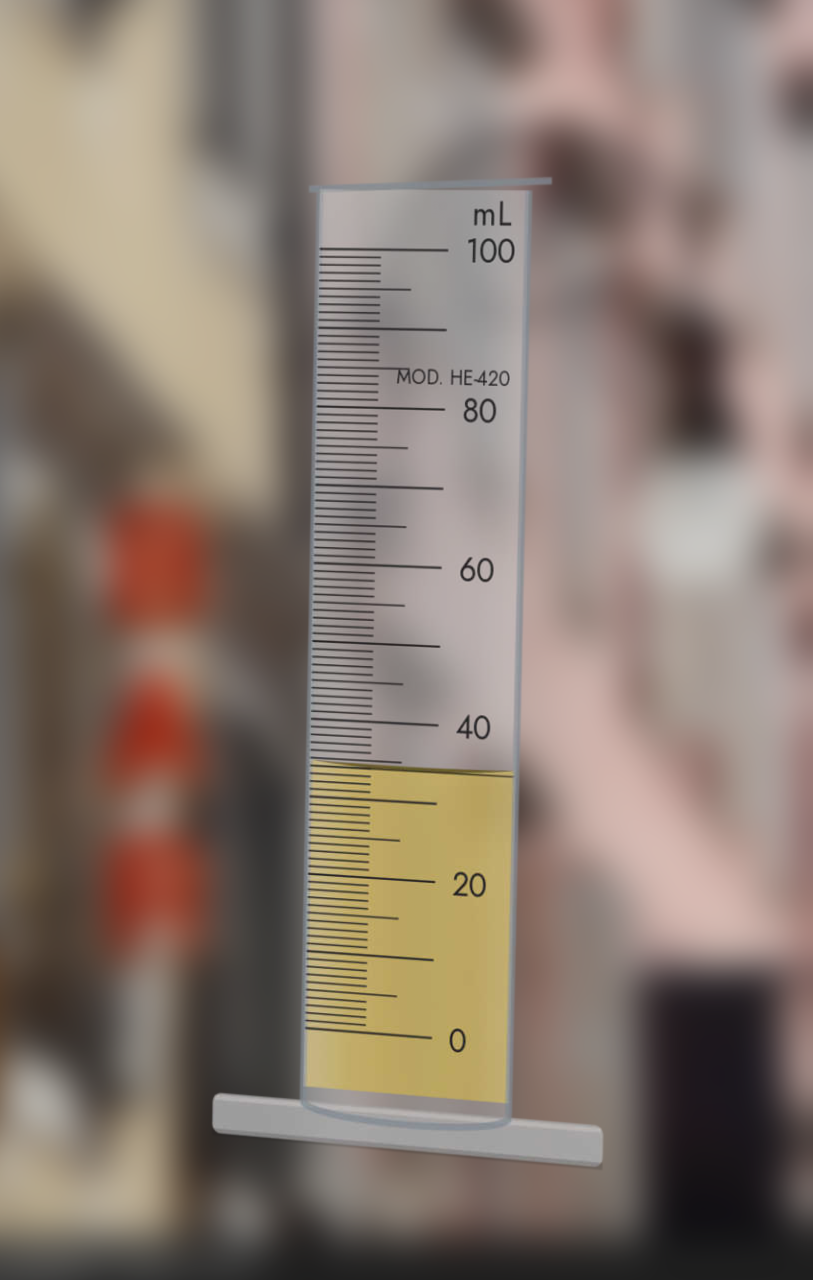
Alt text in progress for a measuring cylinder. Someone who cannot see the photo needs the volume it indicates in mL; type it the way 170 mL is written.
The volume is 34 mL
